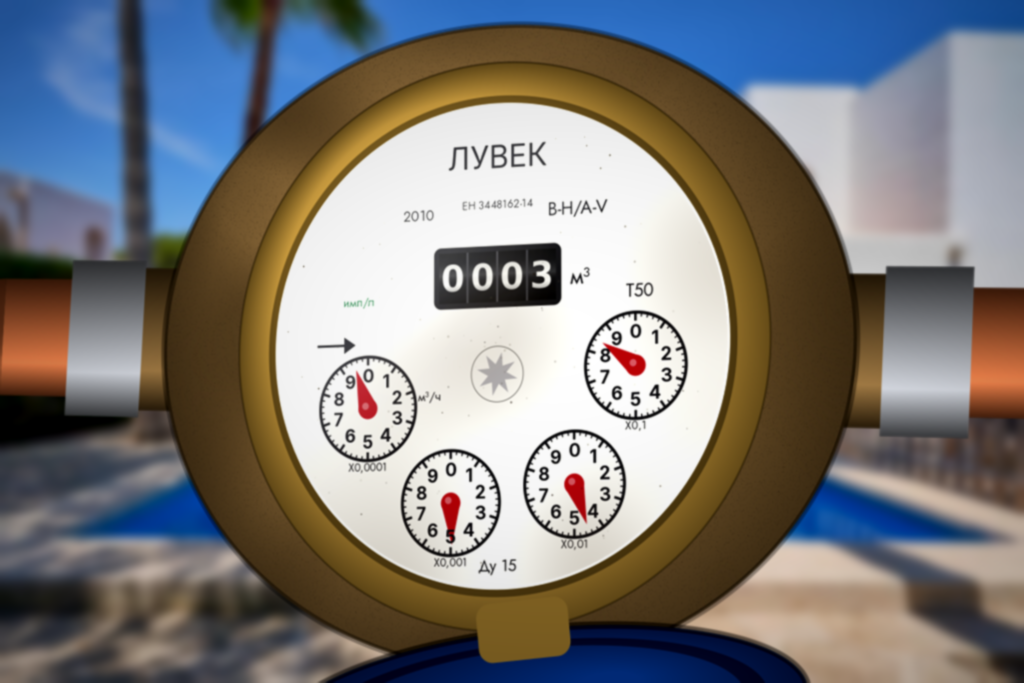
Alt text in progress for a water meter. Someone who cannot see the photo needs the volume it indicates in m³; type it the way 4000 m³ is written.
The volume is 3.8449 m³
